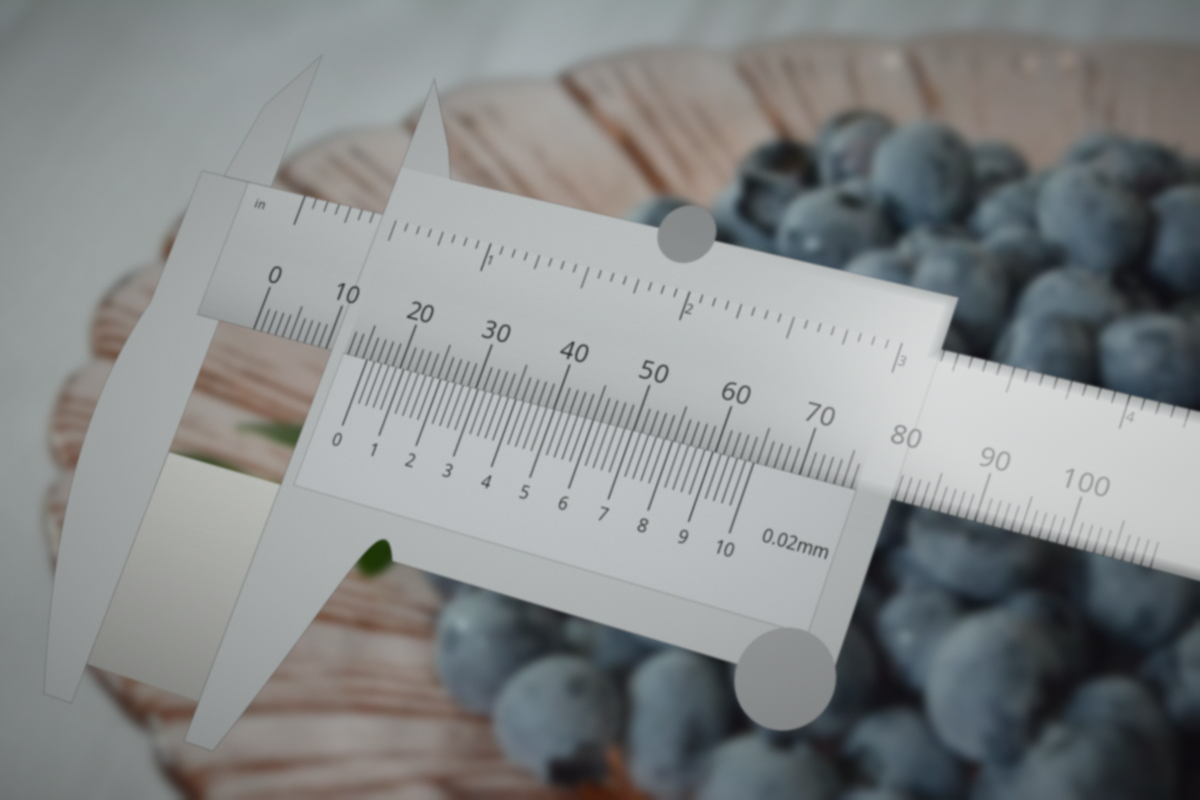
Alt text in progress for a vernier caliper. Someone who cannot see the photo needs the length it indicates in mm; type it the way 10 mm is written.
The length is 15.6 mm
